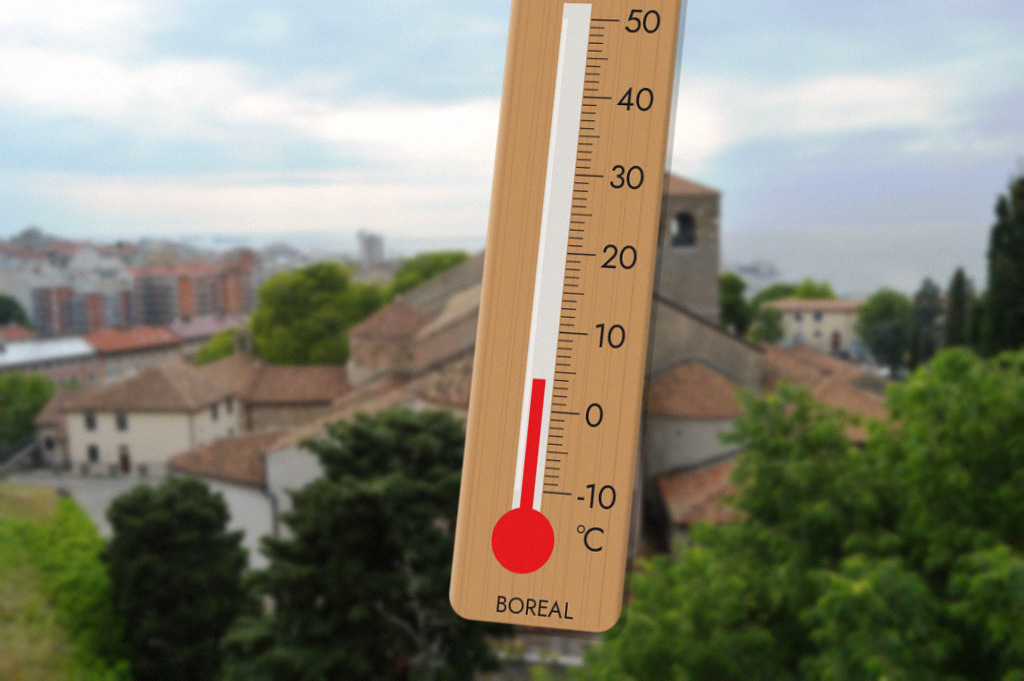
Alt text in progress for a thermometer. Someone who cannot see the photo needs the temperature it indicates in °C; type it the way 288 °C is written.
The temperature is 4 °C
